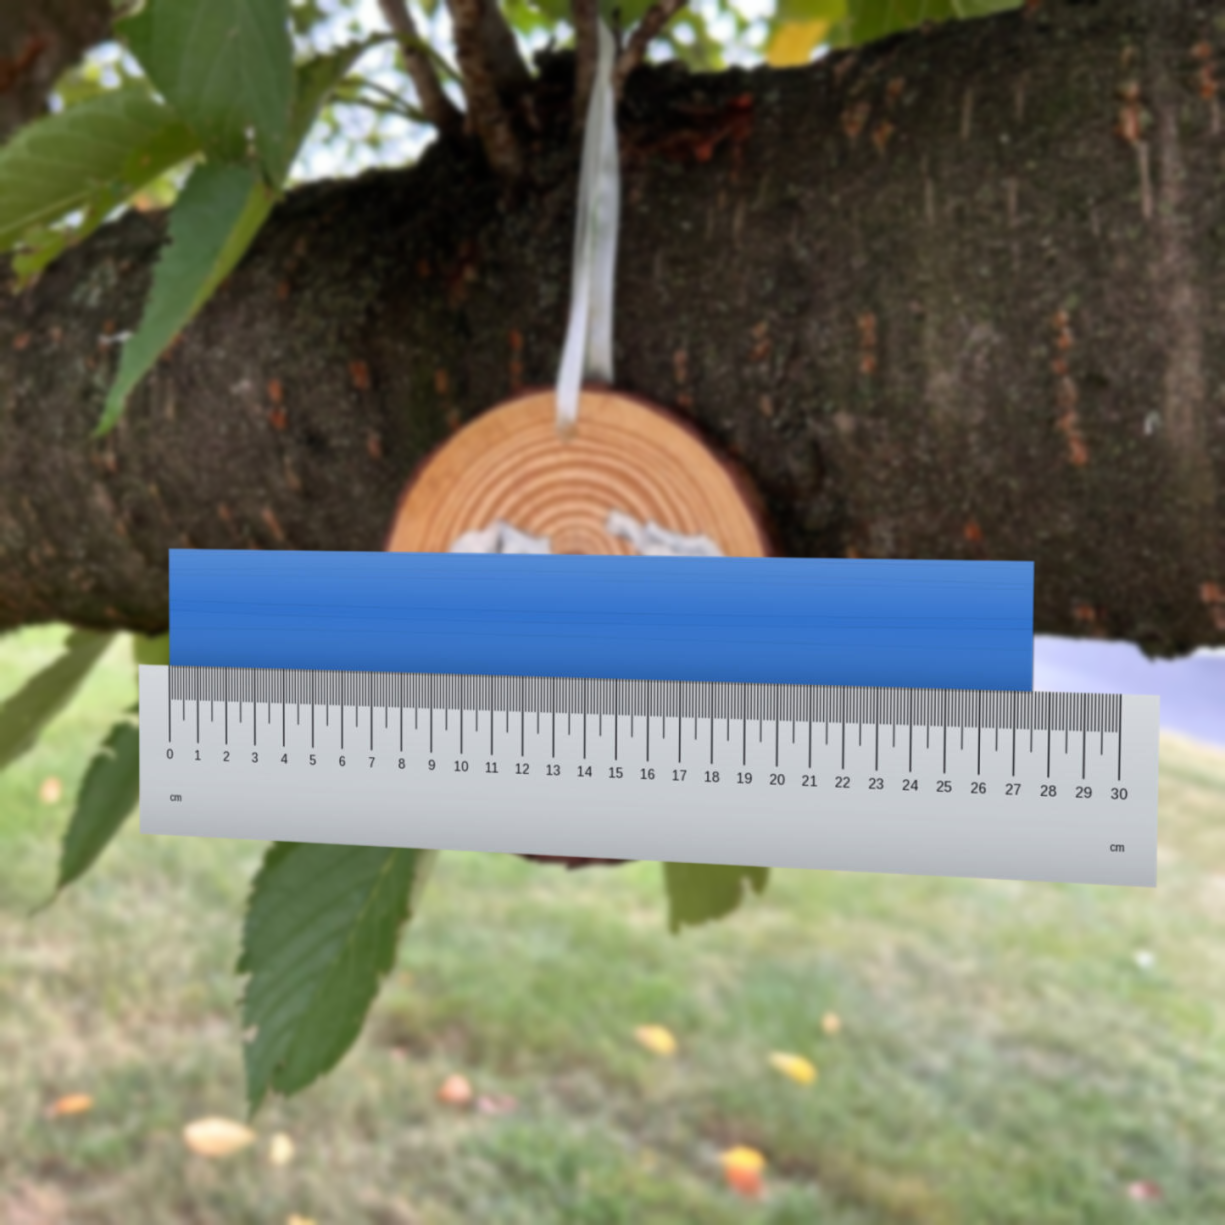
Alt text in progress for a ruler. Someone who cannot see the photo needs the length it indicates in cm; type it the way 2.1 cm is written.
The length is 27.5 cm
